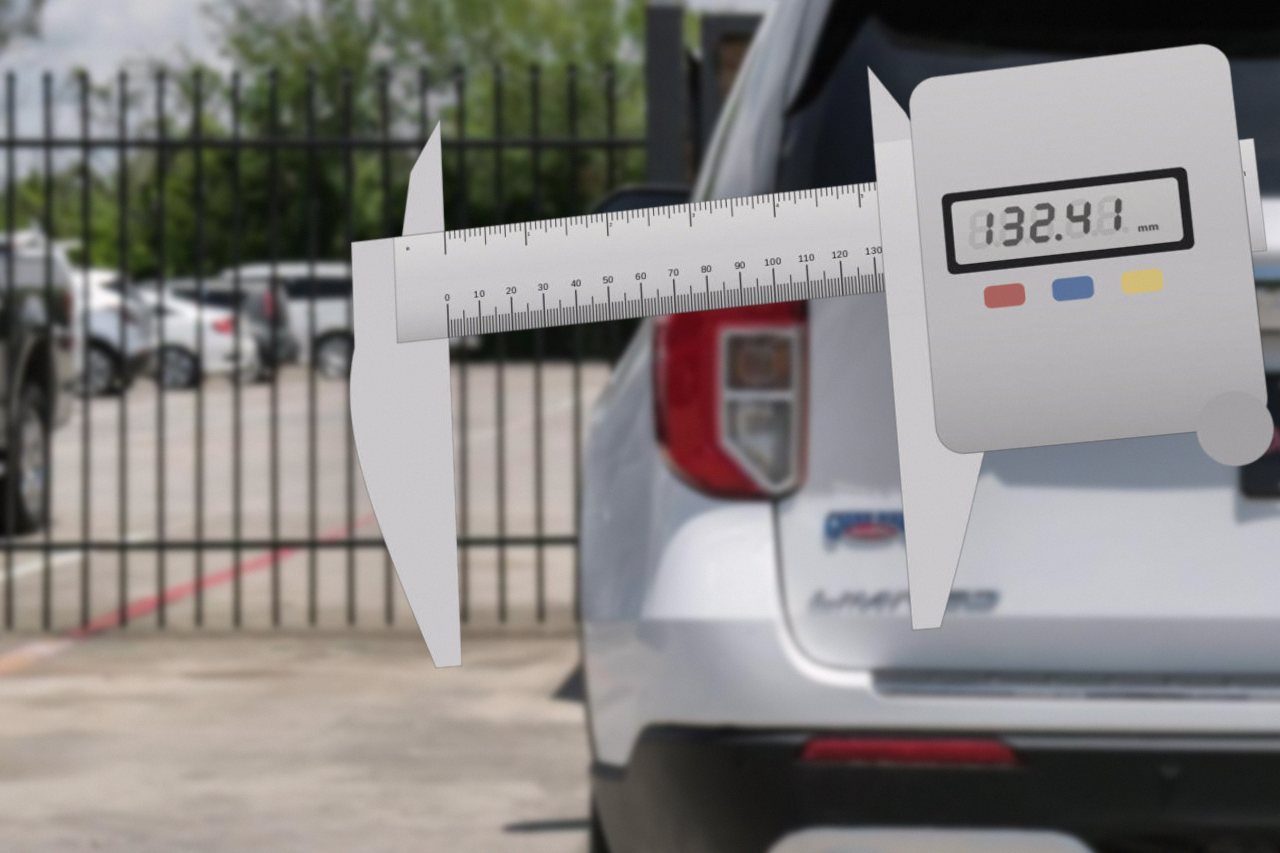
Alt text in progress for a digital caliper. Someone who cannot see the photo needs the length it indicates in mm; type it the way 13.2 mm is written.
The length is 132.41 mm
